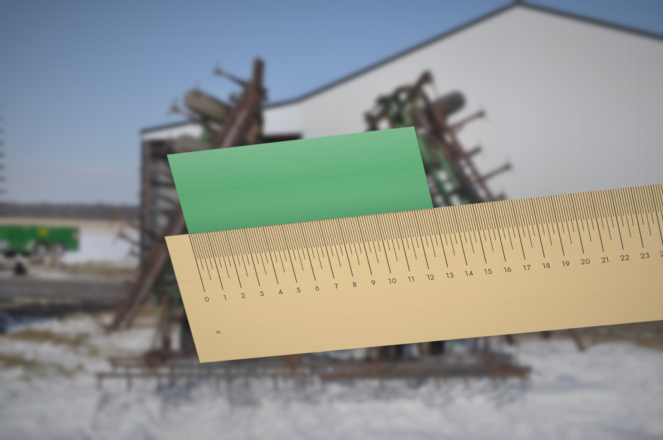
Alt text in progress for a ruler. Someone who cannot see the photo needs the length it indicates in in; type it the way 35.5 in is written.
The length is 13 in
